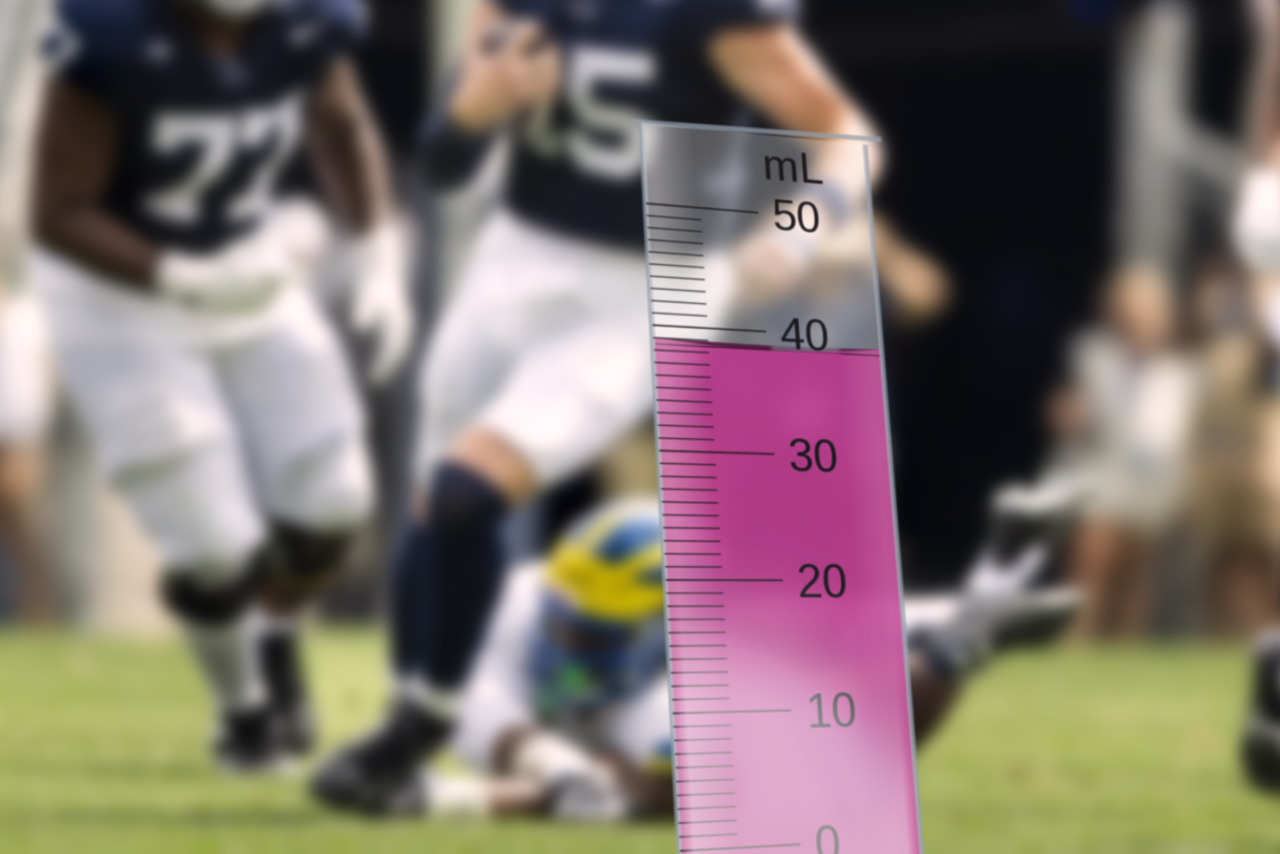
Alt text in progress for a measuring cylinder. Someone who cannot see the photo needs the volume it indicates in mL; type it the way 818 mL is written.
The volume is 38.5 mL
